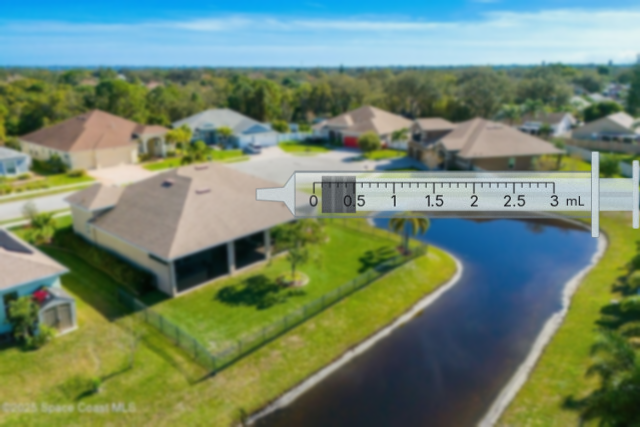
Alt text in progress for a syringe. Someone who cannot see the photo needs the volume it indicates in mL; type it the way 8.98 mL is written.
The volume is 0.1 mL
